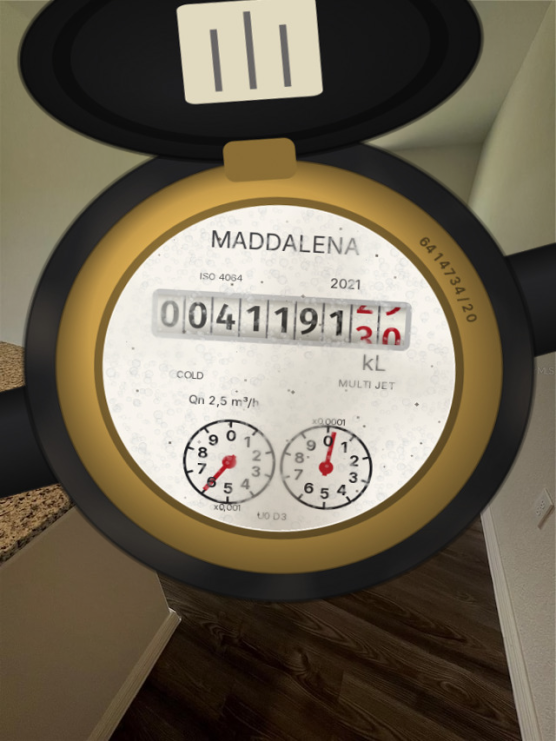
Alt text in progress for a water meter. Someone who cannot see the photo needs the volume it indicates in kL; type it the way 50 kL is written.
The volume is 41191.2960 kL
